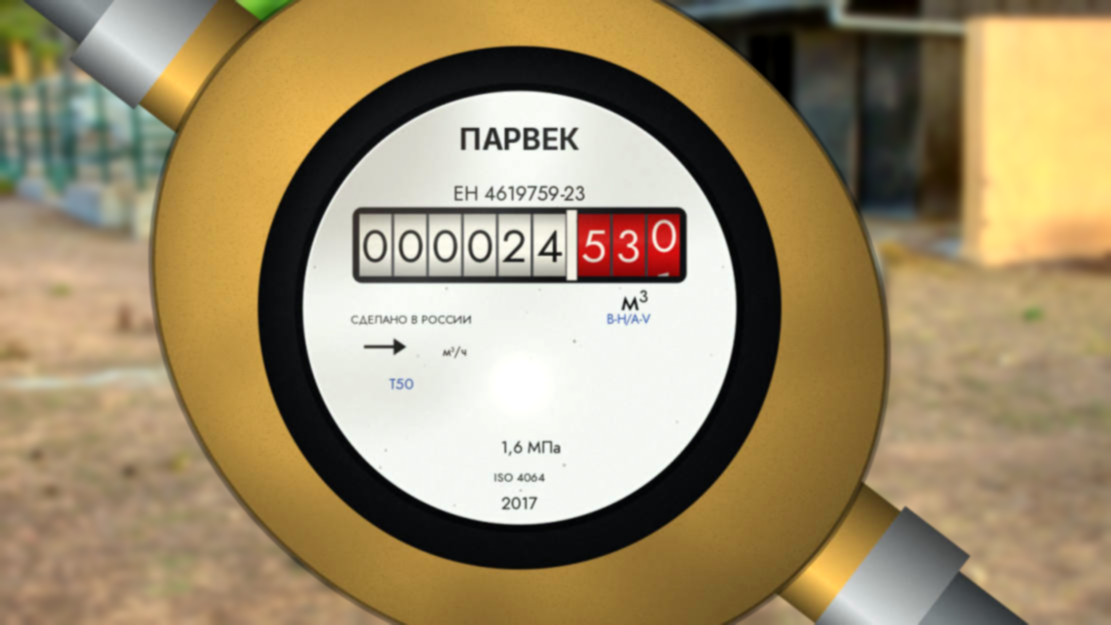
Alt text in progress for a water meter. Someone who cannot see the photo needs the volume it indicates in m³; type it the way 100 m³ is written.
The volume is 24.530 m³
